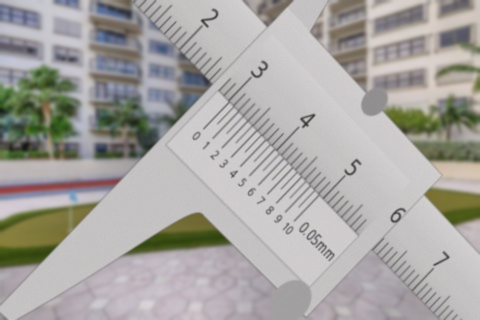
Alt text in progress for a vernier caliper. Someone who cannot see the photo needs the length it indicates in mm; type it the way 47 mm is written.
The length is 30.2 mm
